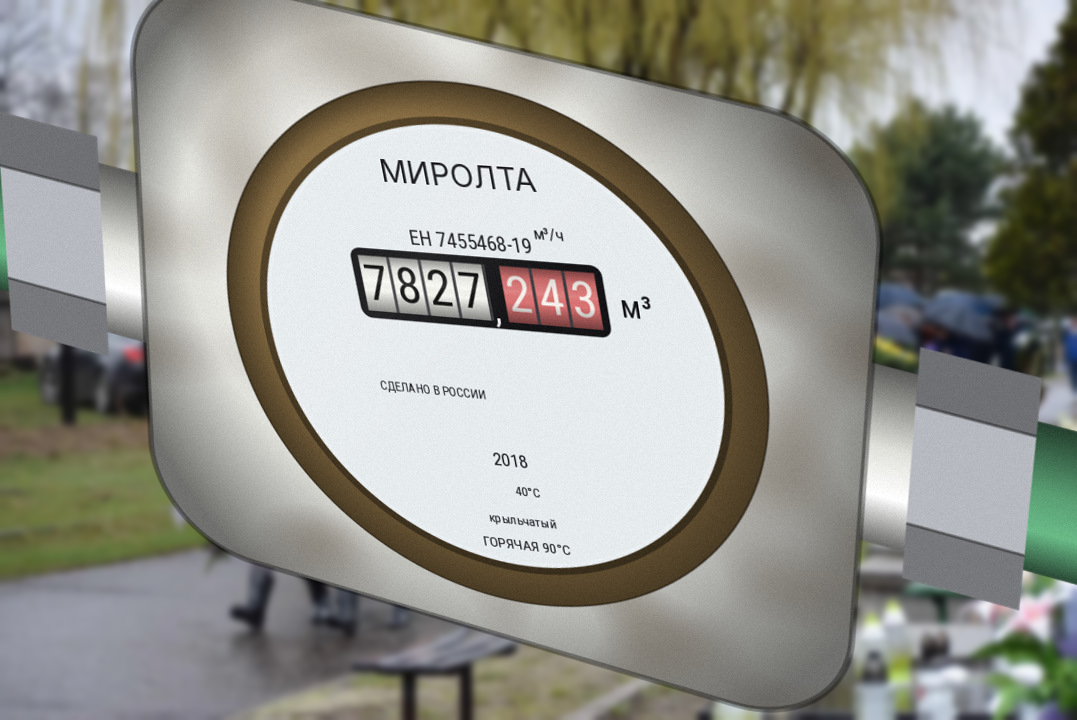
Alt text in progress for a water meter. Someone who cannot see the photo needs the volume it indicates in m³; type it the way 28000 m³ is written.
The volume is 7827.243 m³
